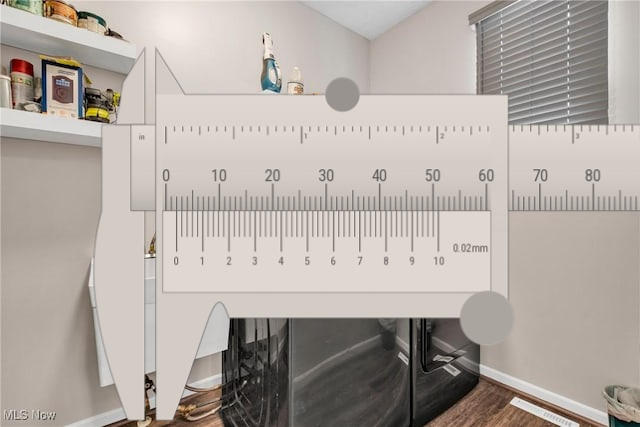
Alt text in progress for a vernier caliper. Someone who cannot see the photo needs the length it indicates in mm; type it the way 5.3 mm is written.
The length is 2.0 mm
